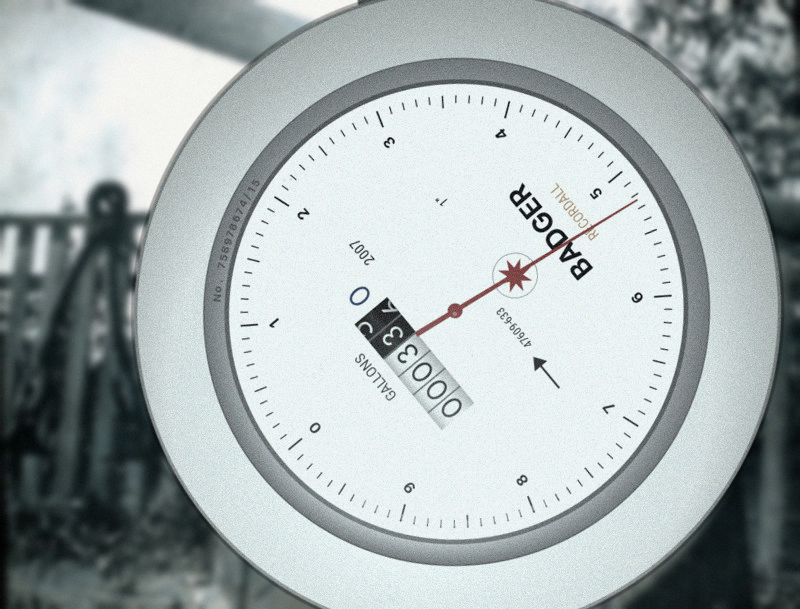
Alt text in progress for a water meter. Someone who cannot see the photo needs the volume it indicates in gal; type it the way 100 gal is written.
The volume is 3355.2 gal
